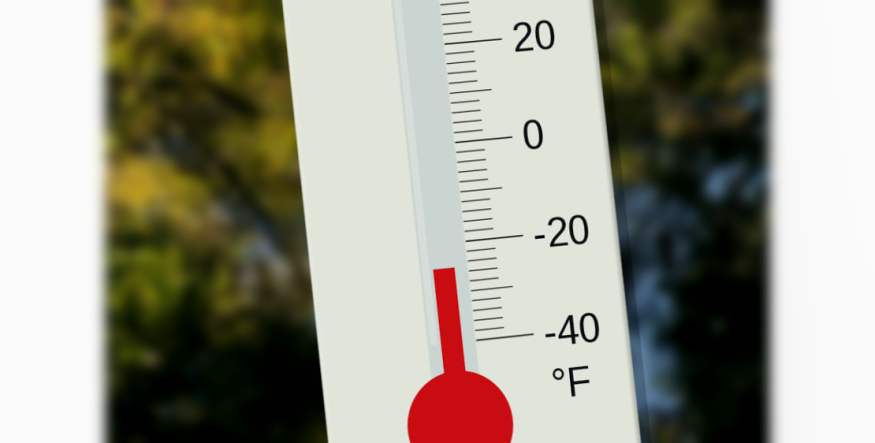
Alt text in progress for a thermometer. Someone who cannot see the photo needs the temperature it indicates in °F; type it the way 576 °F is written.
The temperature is -25 °F
